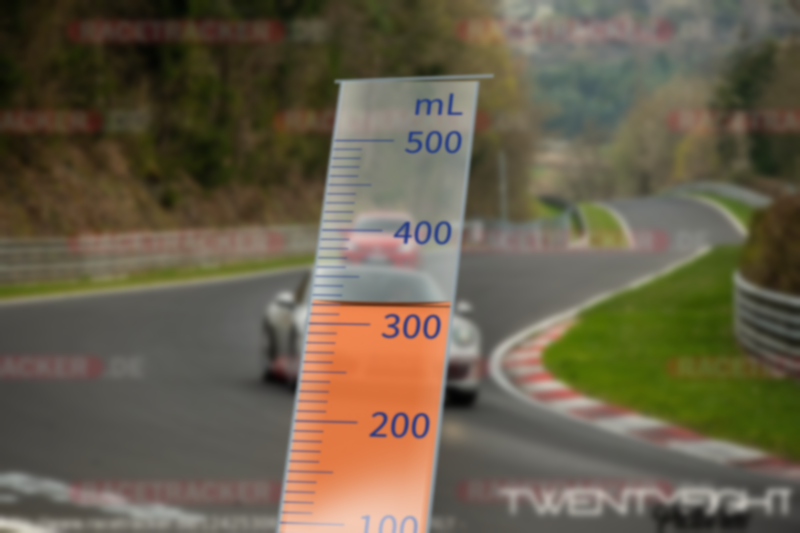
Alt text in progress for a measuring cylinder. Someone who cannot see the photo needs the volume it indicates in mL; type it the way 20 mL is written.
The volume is 320 mL
